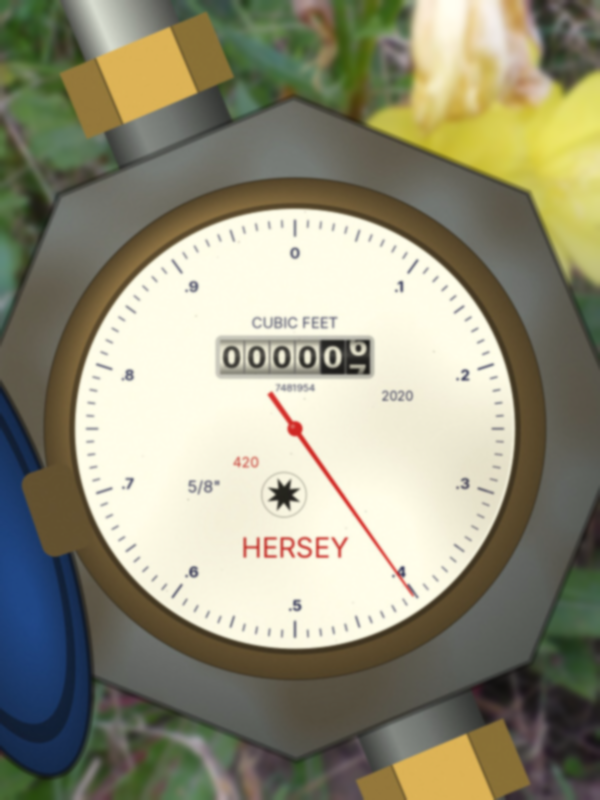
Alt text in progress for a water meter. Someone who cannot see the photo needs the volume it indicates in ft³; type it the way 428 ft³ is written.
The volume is 6.40 ft³
